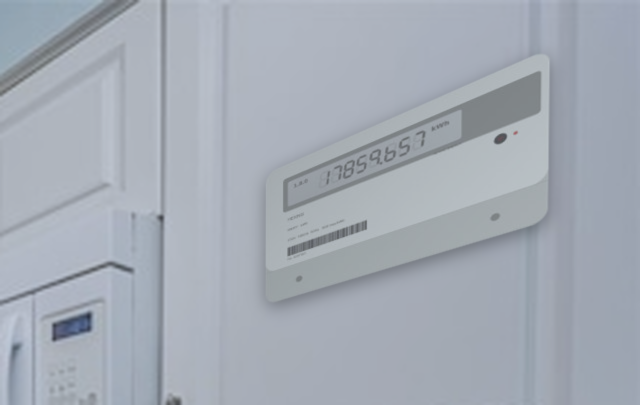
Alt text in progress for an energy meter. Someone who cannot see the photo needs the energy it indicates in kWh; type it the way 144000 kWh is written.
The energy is 17859.657 kWh
